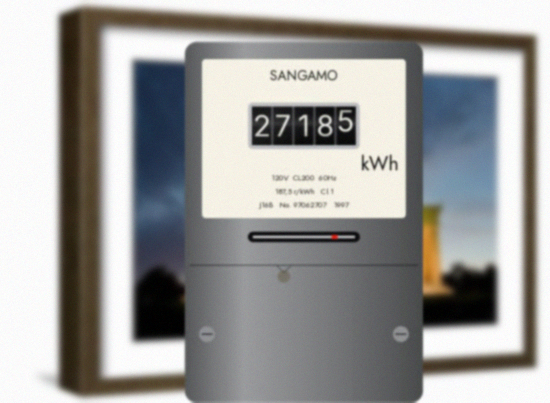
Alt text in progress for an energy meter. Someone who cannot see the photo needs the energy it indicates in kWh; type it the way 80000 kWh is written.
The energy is 27185 kWh
